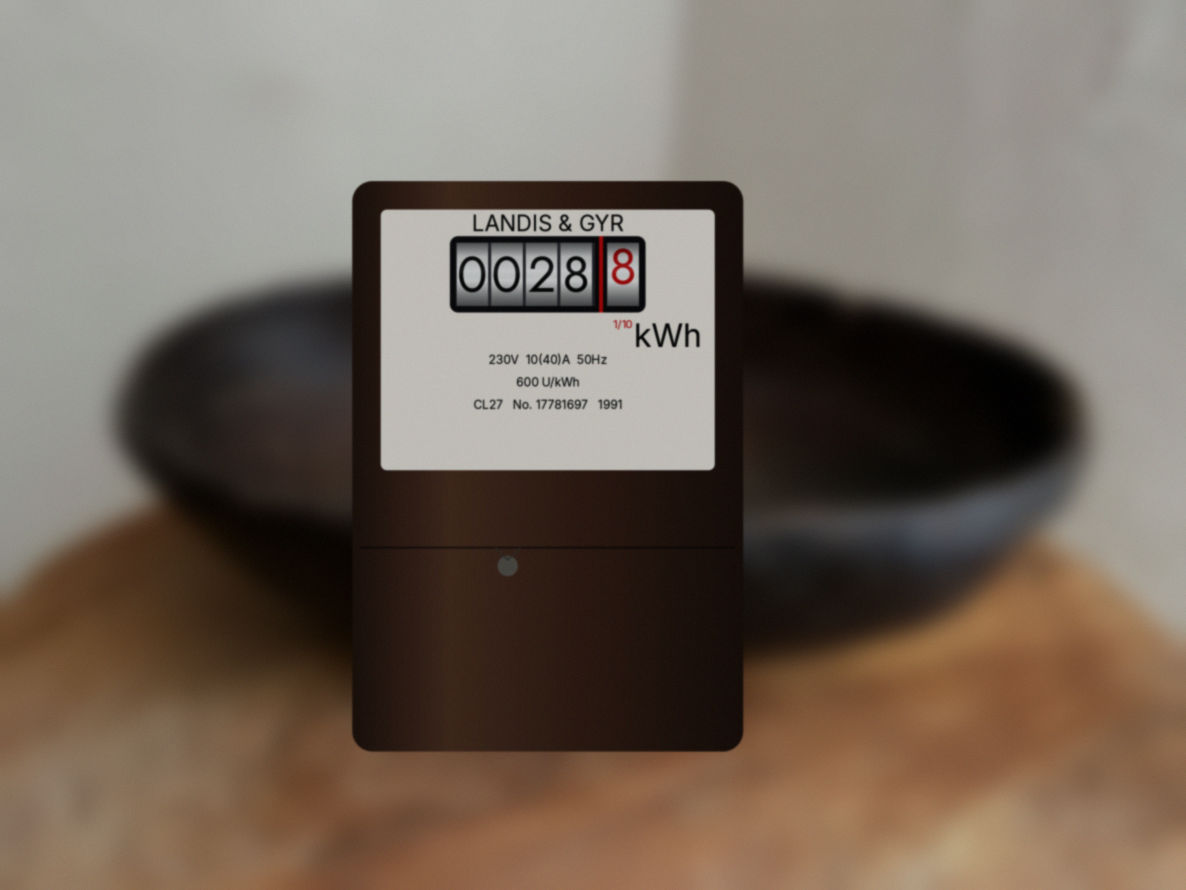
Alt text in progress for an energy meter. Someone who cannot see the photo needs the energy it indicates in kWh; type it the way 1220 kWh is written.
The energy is 28.8 kWh
